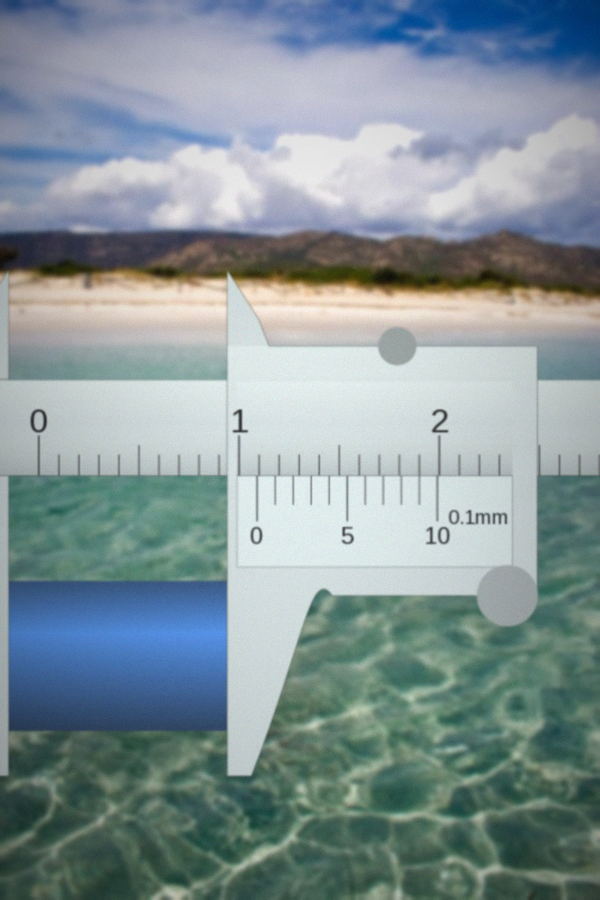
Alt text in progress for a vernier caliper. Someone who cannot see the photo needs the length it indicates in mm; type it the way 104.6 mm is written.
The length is 10.9 mm
